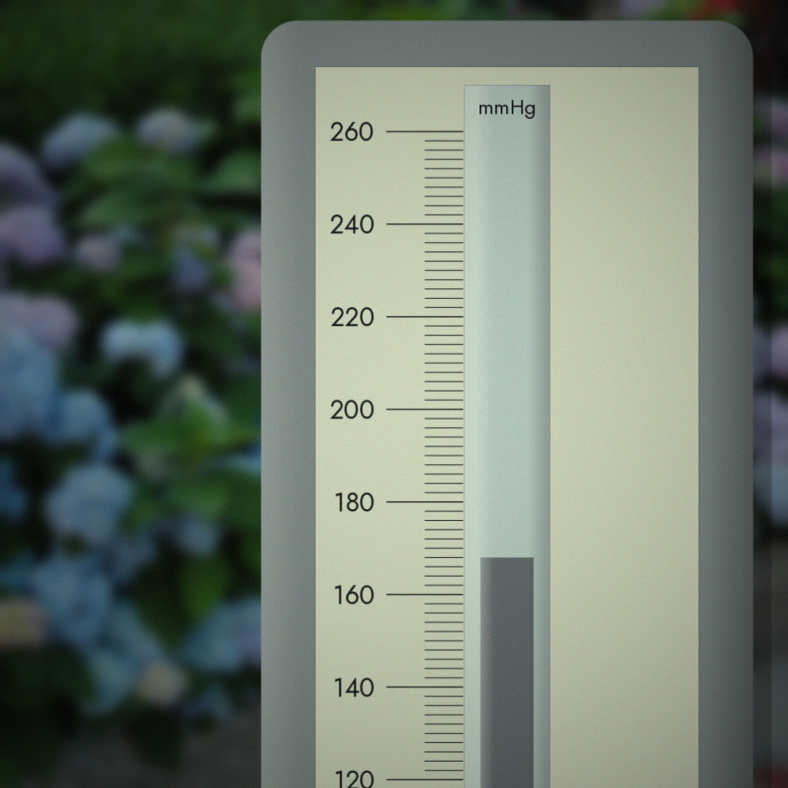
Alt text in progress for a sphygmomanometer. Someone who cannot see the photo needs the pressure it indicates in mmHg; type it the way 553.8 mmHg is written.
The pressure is 168 mmHg
